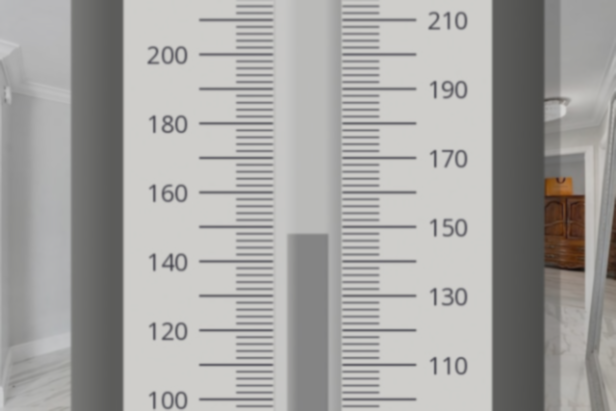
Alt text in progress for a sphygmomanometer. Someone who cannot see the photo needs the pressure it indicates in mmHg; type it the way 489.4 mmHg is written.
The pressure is 148 mmHg
